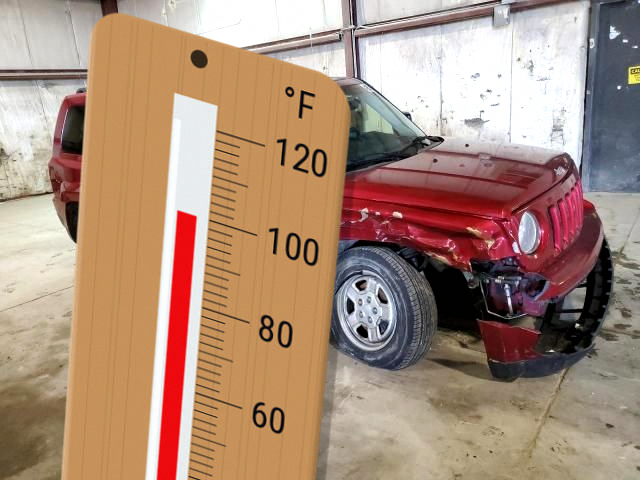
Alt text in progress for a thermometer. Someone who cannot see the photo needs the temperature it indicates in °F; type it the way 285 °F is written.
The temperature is 100 °F
